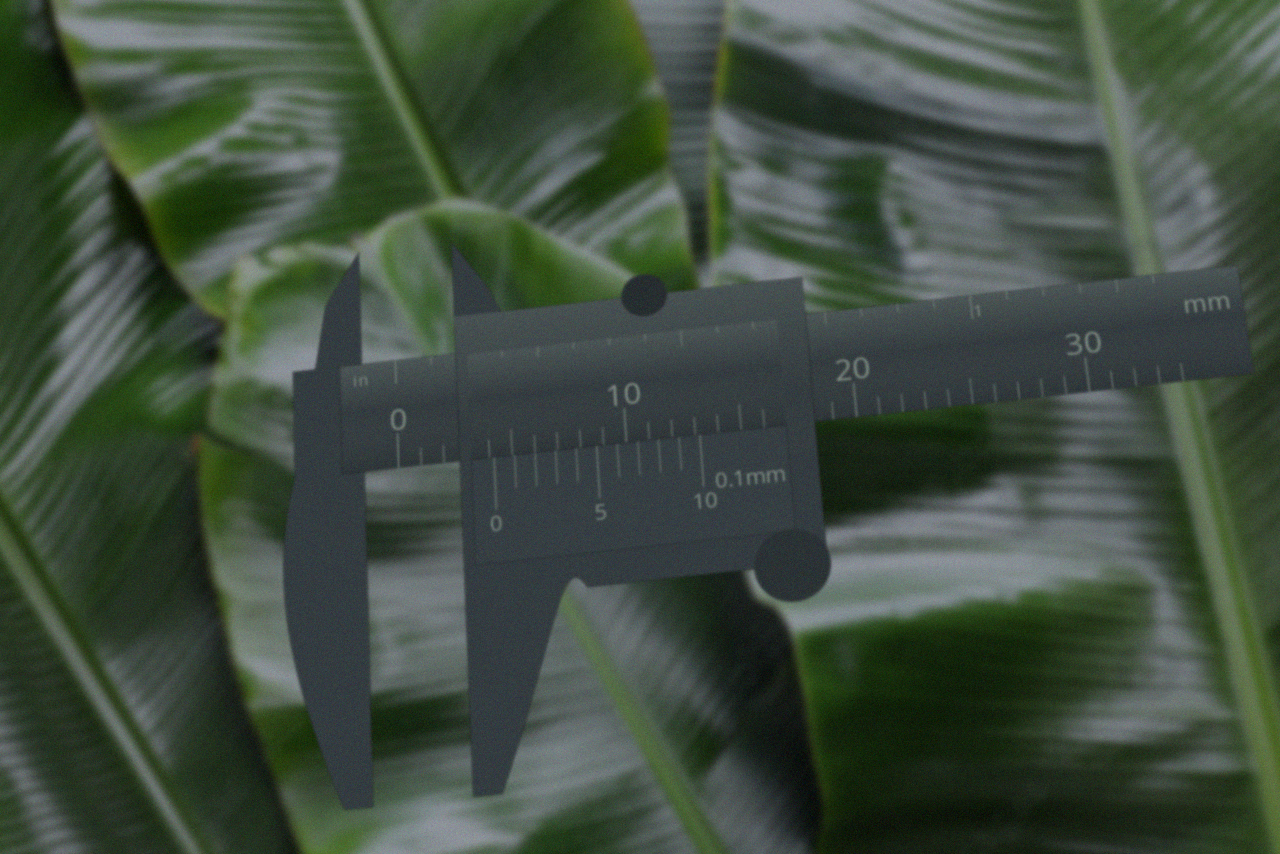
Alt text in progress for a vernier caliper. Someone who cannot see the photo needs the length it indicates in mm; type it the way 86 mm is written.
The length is 4.2 mm
